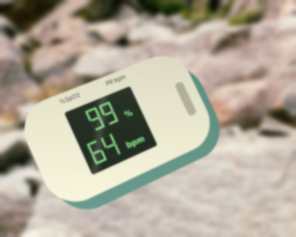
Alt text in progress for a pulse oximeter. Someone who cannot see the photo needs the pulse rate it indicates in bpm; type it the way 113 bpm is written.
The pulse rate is 64 bpm
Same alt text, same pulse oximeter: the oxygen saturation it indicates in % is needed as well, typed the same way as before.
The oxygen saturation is 99 %
